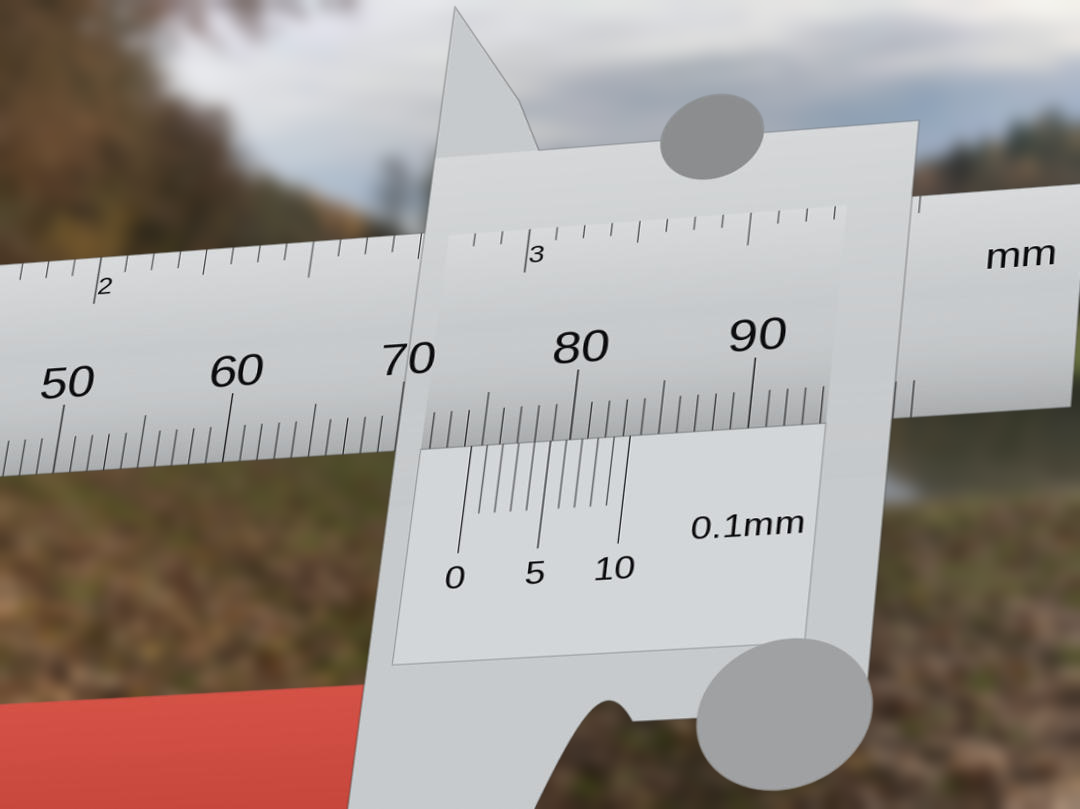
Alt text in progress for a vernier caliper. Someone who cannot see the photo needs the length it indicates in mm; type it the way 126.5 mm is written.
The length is 74.4 mm
